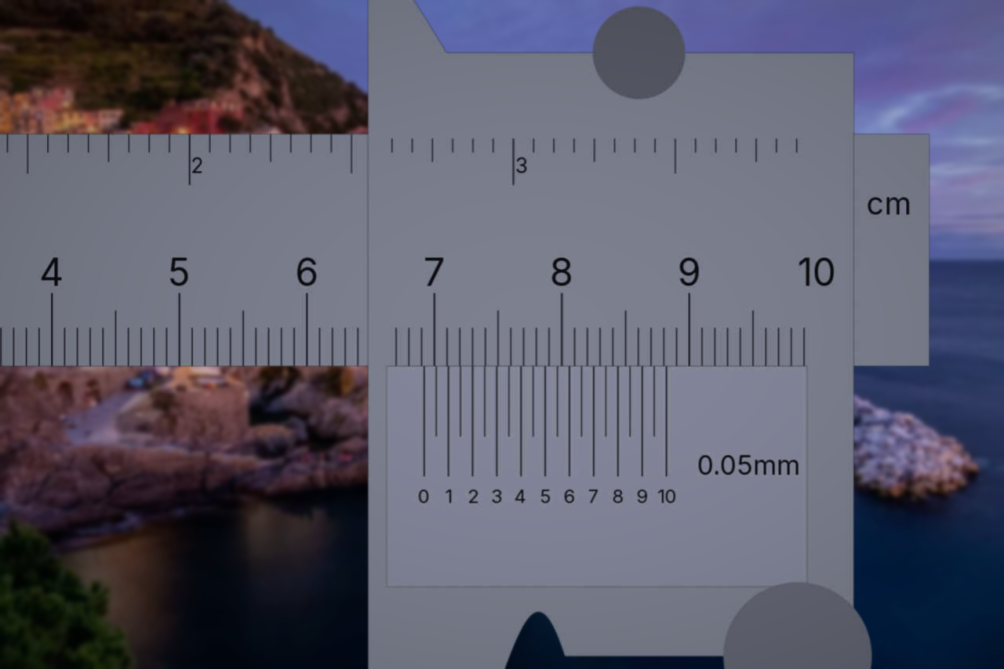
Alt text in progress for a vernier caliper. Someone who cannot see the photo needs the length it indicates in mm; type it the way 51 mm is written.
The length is 69.2 mm
